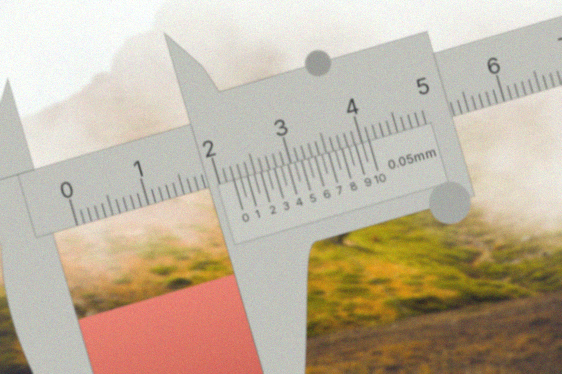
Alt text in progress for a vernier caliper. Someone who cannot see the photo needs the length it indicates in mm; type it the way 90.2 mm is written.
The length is 22.0 mm
